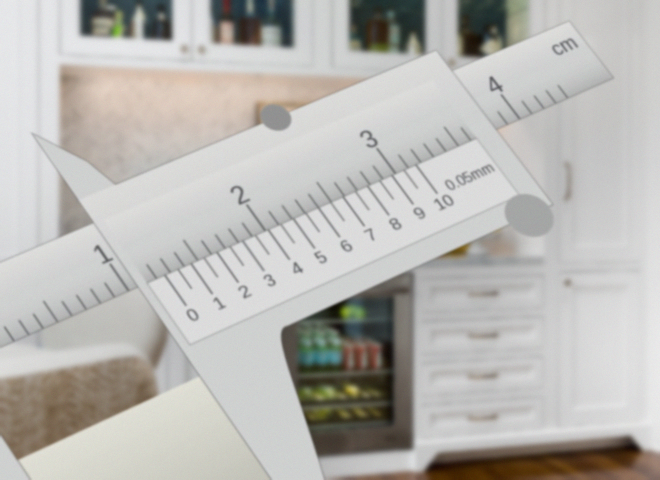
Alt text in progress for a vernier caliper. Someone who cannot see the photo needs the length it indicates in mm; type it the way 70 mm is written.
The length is 12.6 mm
